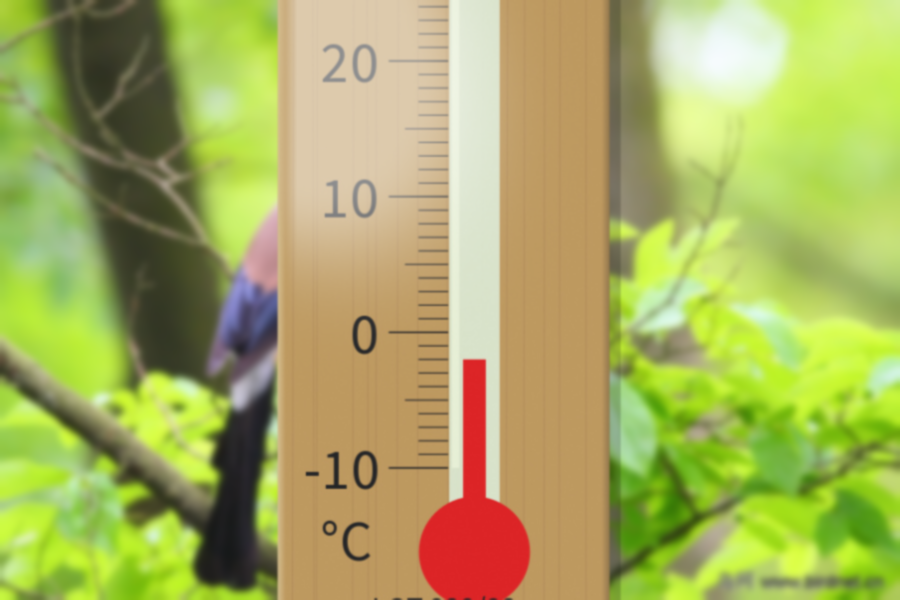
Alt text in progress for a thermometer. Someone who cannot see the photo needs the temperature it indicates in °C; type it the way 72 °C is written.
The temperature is -2 °C
